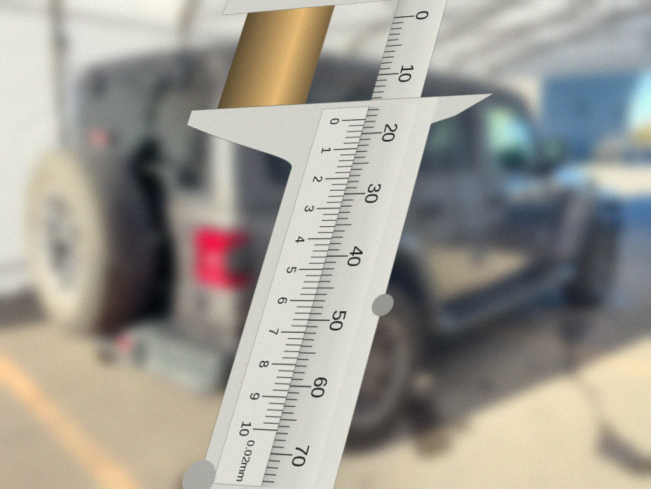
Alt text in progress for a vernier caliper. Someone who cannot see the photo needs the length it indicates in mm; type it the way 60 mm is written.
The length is 17.6 mm
